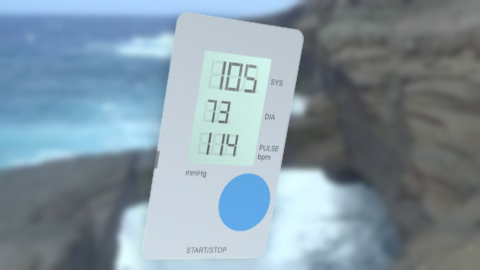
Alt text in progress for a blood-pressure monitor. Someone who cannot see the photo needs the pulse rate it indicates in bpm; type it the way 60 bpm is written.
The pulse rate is 114 bpm
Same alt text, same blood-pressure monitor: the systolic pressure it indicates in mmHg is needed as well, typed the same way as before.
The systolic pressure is 105 mmHg
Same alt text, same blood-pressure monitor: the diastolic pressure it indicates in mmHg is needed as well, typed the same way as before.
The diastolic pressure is 73 mmHg
